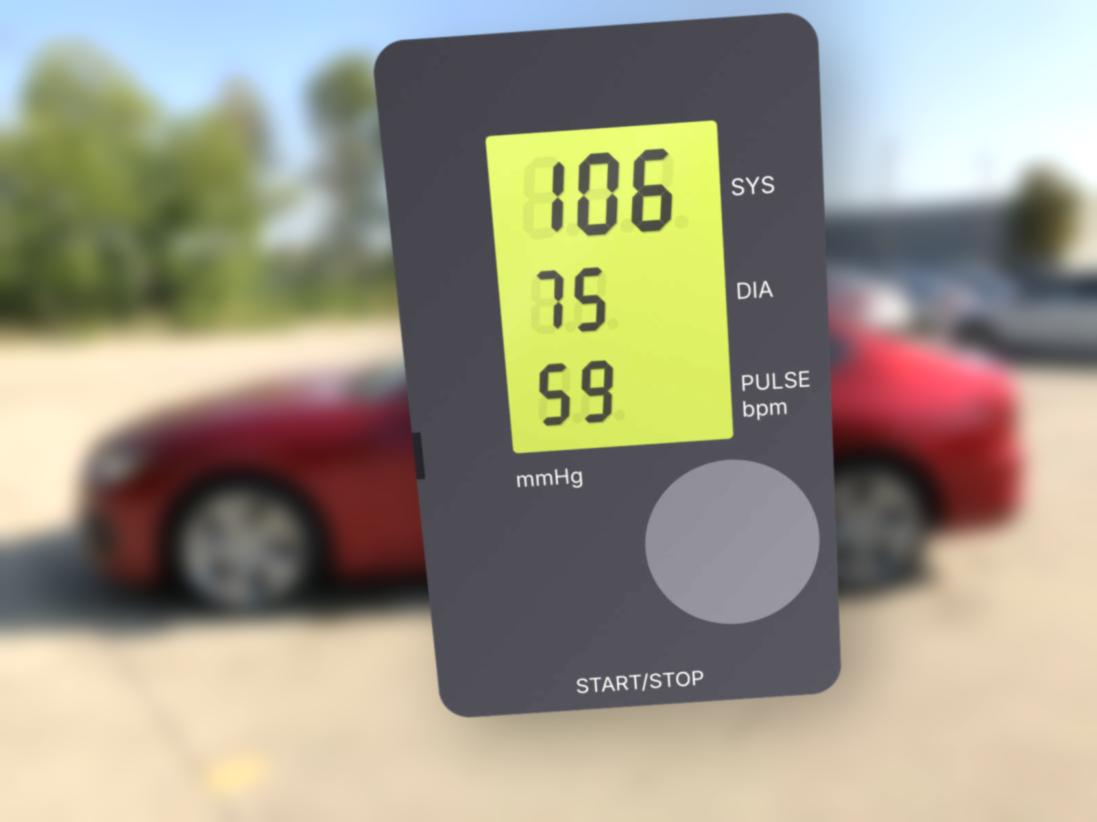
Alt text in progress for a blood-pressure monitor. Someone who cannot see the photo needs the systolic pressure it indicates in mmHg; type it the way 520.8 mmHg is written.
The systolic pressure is 106 mmHg
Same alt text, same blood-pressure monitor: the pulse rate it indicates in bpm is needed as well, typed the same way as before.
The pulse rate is 59 bpm
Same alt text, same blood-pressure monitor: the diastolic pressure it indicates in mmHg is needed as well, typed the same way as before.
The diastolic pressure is 75 mmHg
